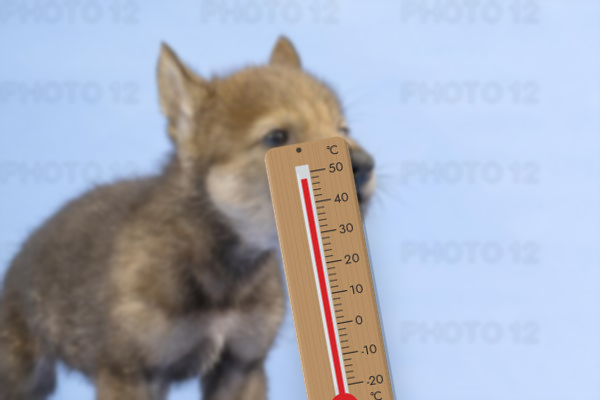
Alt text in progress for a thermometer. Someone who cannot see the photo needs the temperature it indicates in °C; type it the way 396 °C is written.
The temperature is 48 °C
